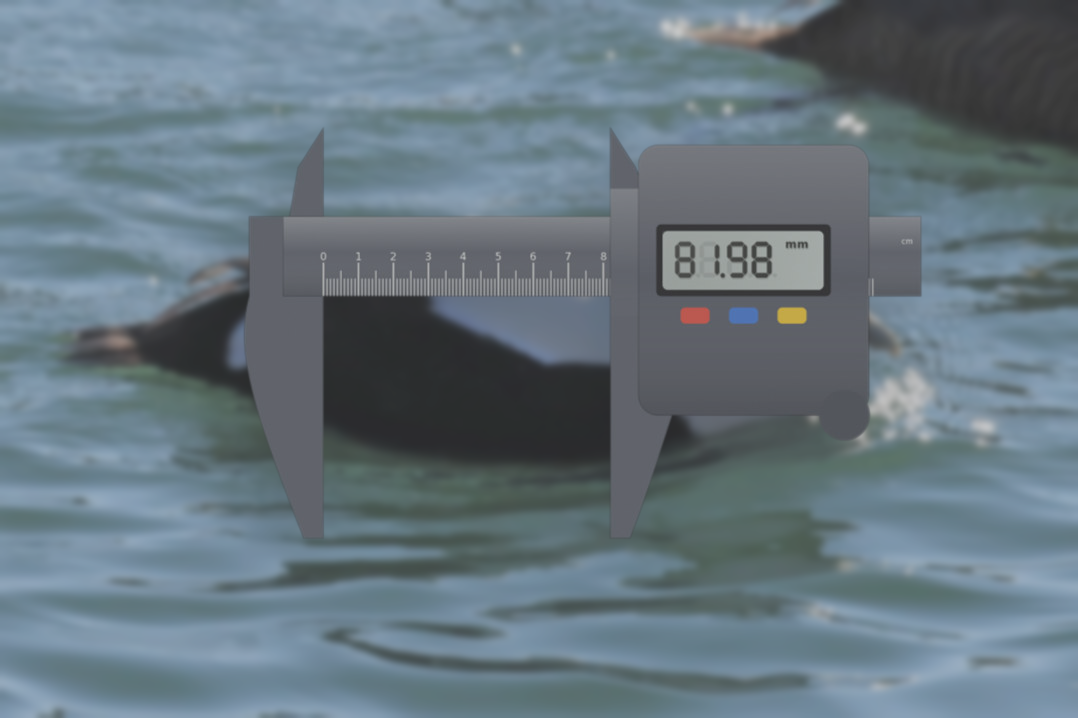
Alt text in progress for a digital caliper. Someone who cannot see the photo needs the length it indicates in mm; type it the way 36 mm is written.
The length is 81.98 mm
